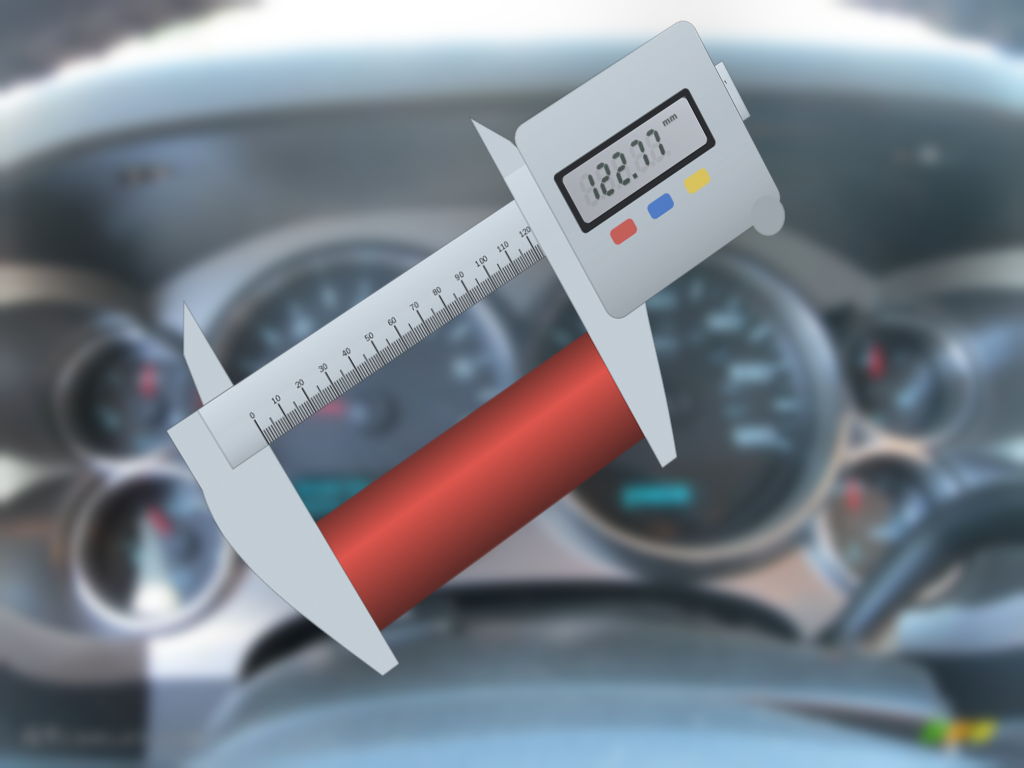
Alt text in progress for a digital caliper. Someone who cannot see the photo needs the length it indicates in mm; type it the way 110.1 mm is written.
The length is 122.77 mm
